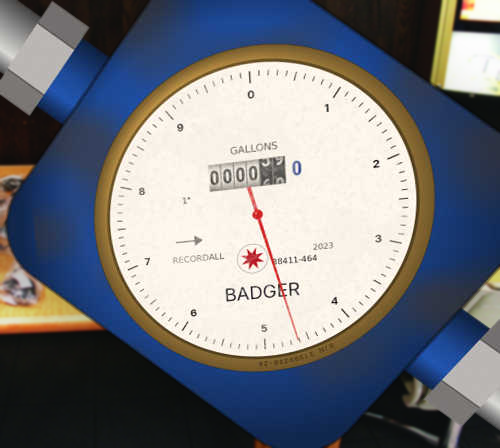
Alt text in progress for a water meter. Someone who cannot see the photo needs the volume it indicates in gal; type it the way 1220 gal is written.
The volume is 594.6 gal
